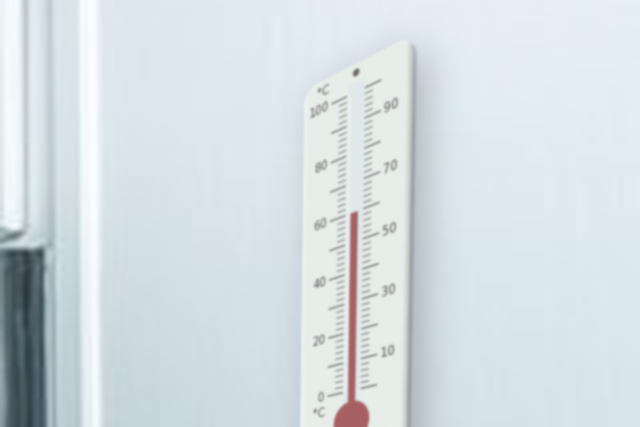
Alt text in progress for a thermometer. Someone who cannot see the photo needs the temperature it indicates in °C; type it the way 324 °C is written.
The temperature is 60 °C
